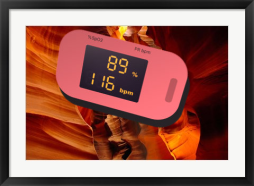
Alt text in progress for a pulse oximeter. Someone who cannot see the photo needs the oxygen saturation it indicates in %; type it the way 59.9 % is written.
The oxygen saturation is 89 %
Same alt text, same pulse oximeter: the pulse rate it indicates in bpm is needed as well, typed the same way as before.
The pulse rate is 116 bpm
